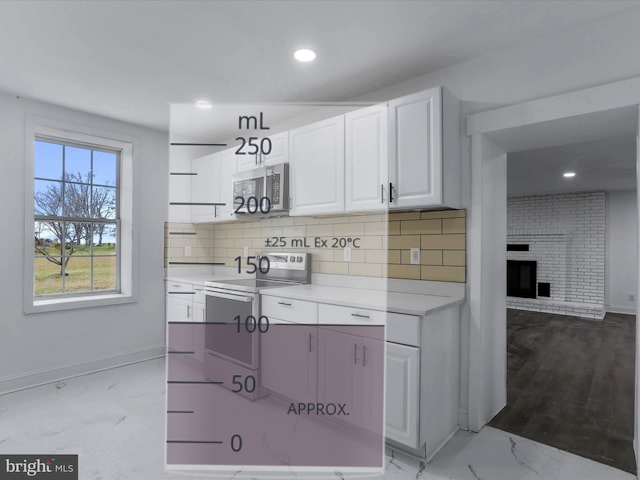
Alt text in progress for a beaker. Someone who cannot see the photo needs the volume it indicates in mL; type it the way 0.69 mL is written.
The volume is 100 mL
